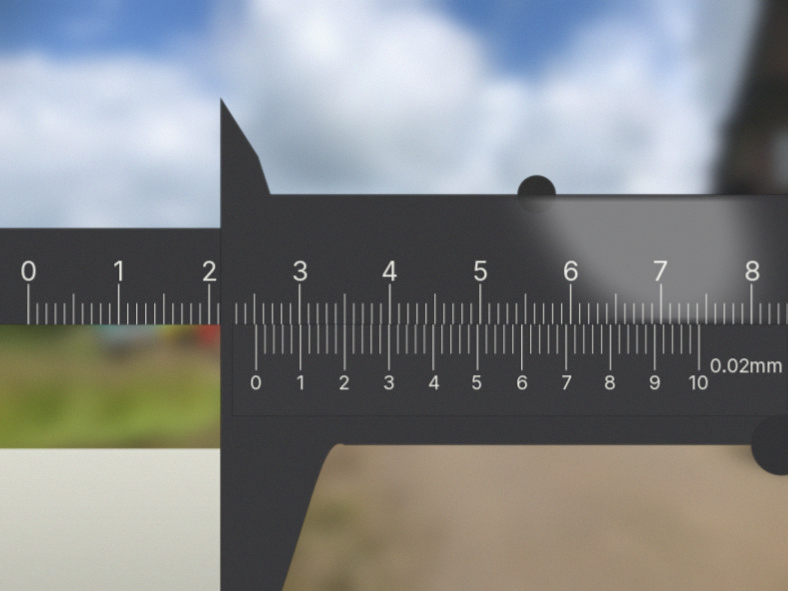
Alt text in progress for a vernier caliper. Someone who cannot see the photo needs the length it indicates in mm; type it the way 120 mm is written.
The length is 25.2 mm
